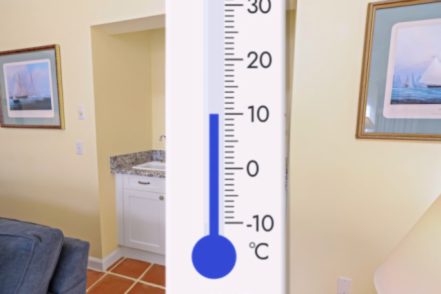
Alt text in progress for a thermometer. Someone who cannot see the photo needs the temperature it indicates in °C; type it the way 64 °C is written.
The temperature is 10 °C
